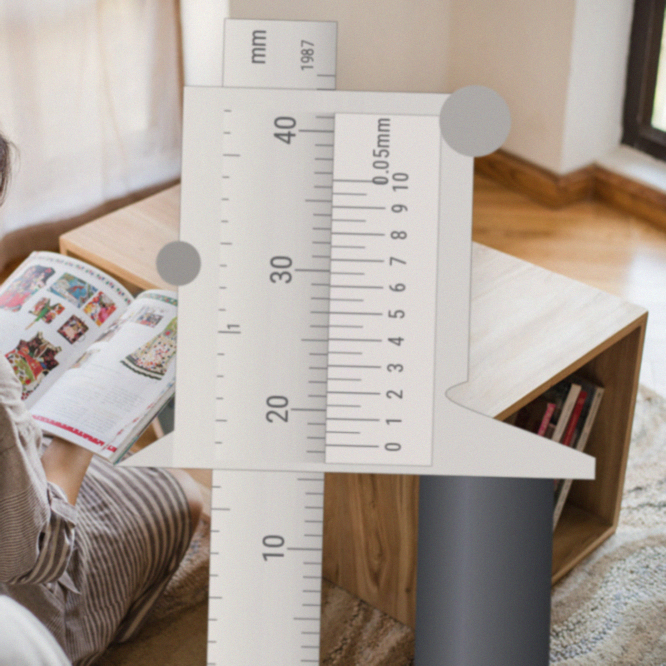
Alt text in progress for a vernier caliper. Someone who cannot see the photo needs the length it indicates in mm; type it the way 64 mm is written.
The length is 17.5 mm
